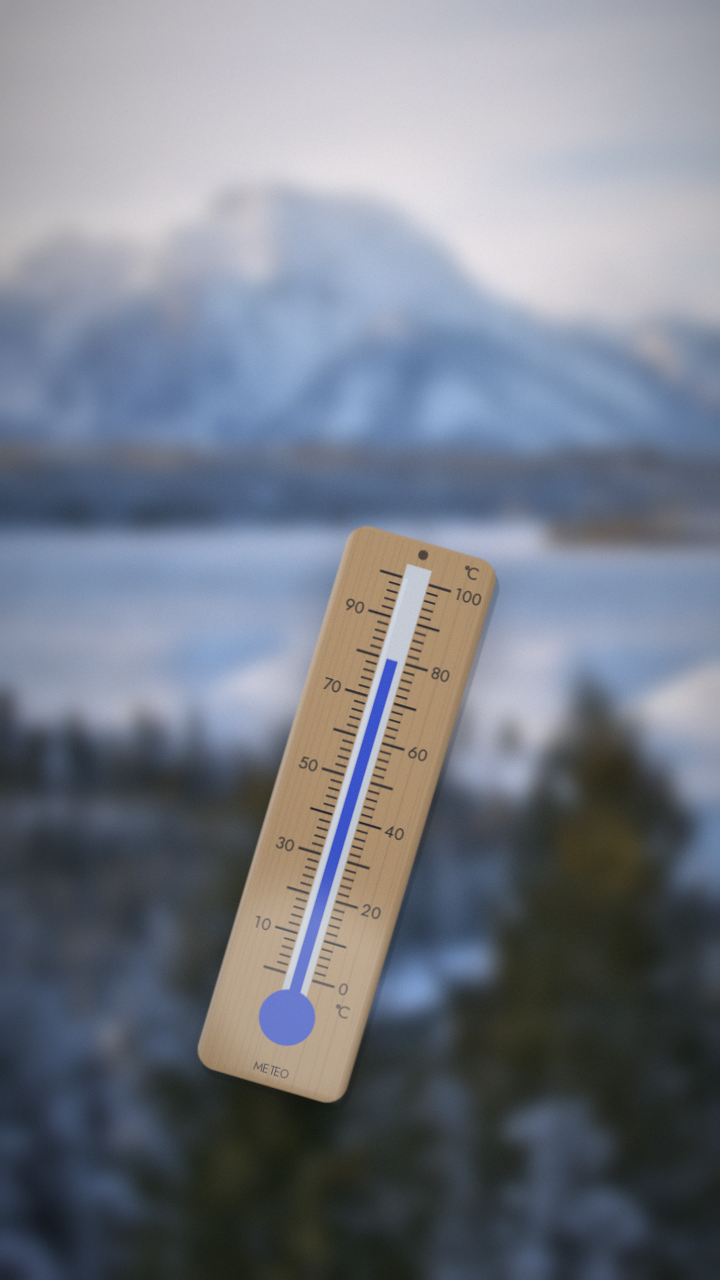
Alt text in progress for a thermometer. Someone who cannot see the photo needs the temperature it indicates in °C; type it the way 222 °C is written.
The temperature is 80 °C
